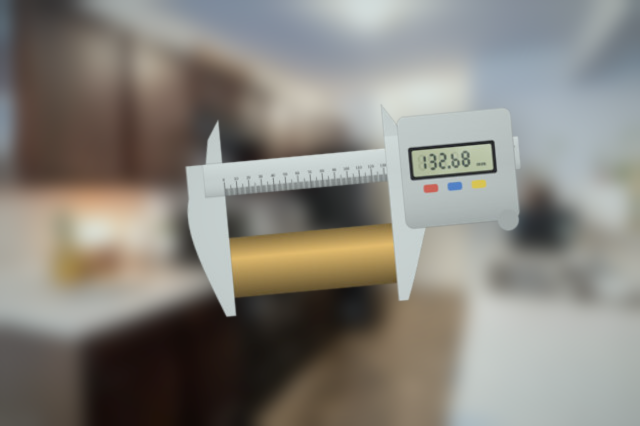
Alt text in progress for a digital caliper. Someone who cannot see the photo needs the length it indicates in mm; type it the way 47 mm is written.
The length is 132.68 mm
